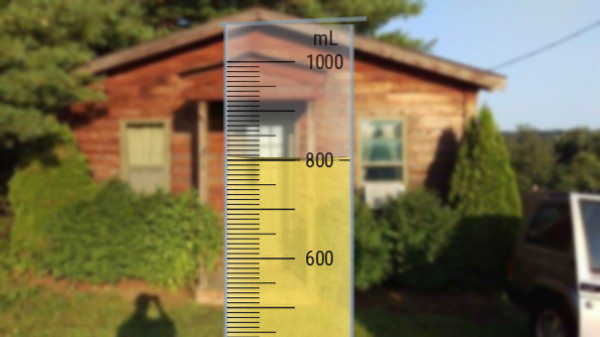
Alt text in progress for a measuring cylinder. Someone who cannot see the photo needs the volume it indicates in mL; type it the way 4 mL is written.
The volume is 800 mL
